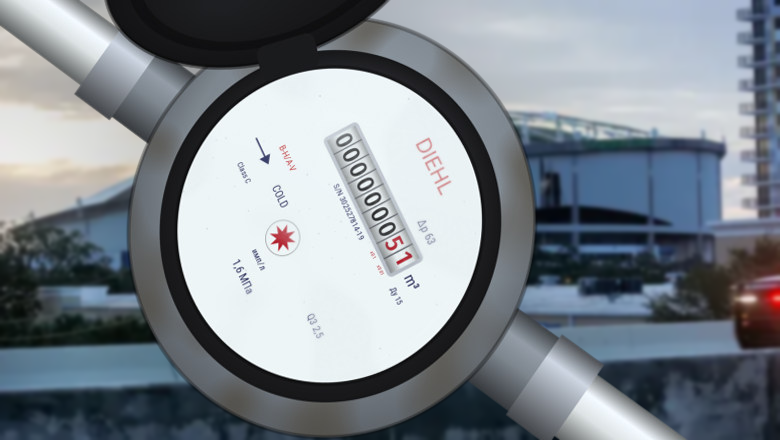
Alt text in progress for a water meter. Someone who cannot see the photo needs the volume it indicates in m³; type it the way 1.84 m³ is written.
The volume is 0.51 m³
